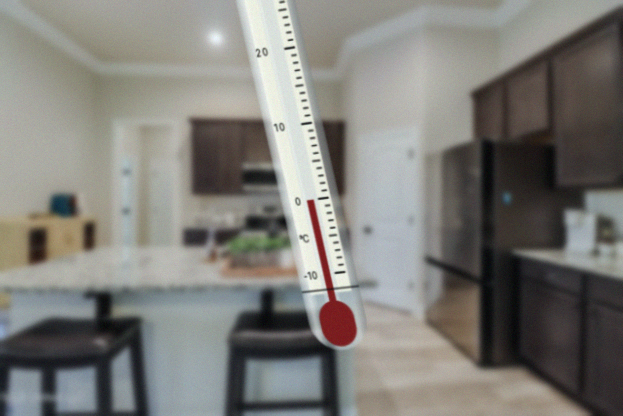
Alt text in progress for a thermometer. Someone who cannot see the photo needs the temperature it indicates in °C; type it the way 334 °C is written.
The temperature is 0 °C
